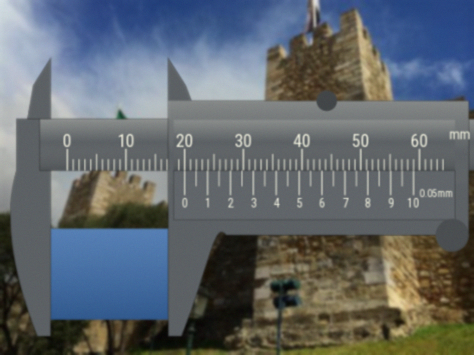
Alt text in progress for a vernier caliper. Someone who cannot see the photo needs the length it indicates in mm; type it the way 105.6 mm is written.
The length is 20.0 mm
